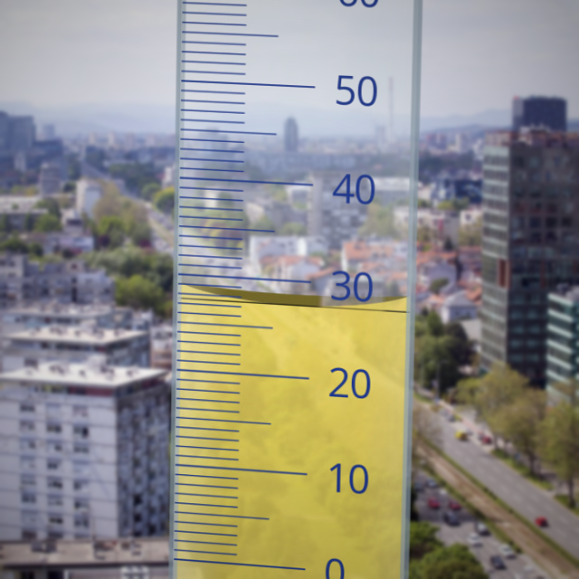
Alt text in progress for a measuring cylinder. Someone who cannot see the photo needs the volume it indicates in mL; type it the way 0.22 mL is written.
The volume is 27.5 mL
